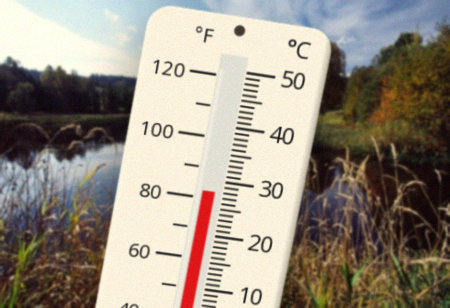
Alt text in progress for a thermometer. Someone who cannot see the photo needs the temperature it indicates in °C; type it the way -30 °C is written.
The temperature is 28 °C
